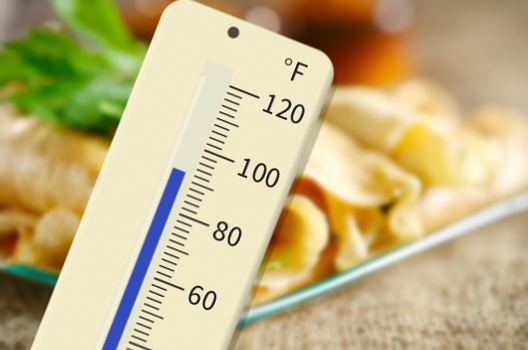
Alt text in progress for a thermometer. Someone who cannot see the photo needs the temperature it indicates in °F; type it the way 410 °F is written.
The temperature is 92 °F
